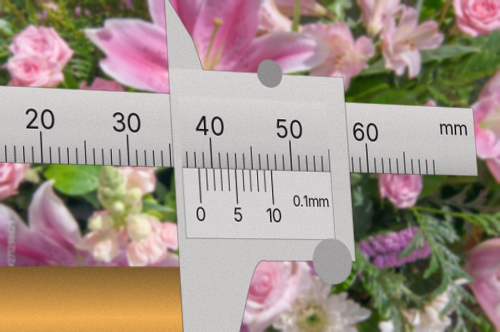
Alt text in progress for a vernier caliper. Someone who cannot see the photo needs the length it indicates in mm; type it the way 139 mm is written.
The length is 38.4 mm
